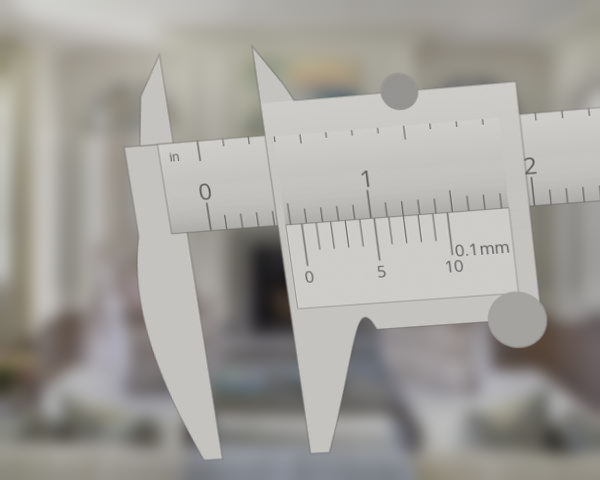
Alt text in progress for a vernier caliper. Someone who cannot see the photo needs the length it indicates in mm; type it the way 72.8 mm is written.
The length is 5.7 mm
